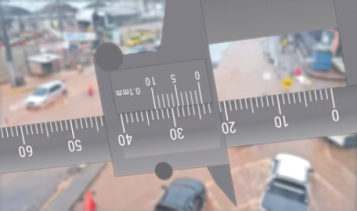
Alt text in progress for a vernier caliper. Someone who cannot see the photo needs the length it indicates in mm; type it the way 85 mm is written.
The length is 24.2 mm
